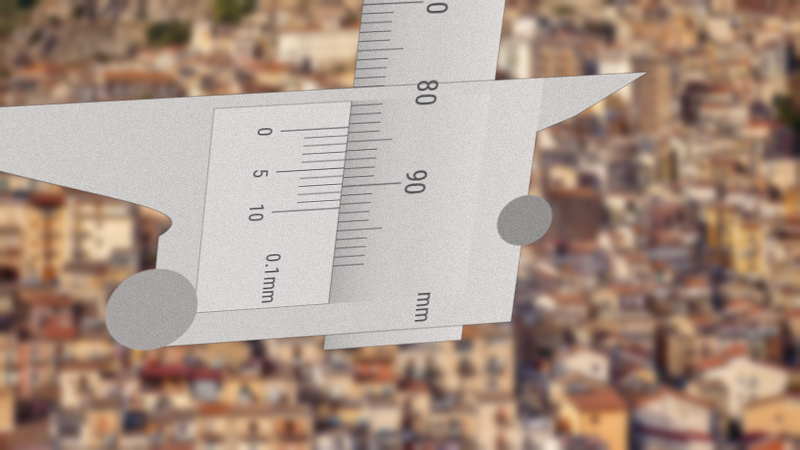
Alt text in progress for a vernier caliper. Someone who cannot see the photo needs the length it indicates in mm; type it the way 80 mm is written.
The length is 83.4 mm
